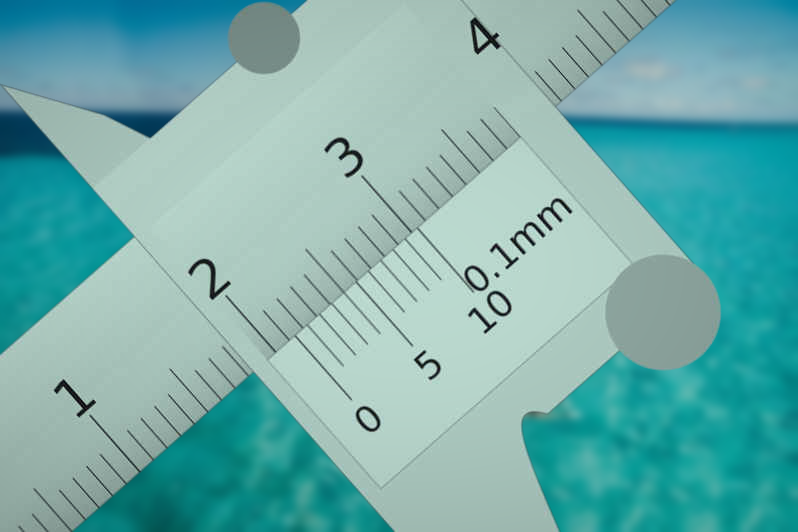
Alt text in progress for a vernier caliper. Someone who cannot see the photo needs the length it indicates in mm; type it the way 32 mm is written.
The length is 21.4 mm
